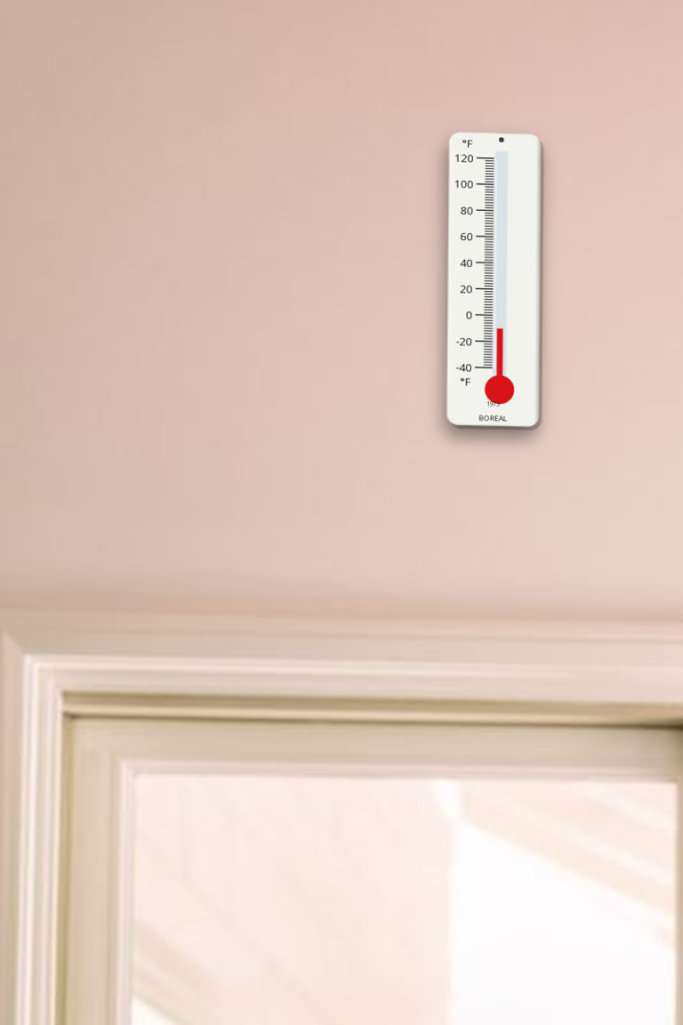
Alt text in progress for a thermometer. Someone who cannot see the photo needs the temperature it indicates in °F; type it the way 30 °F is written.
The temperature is -10 °F
